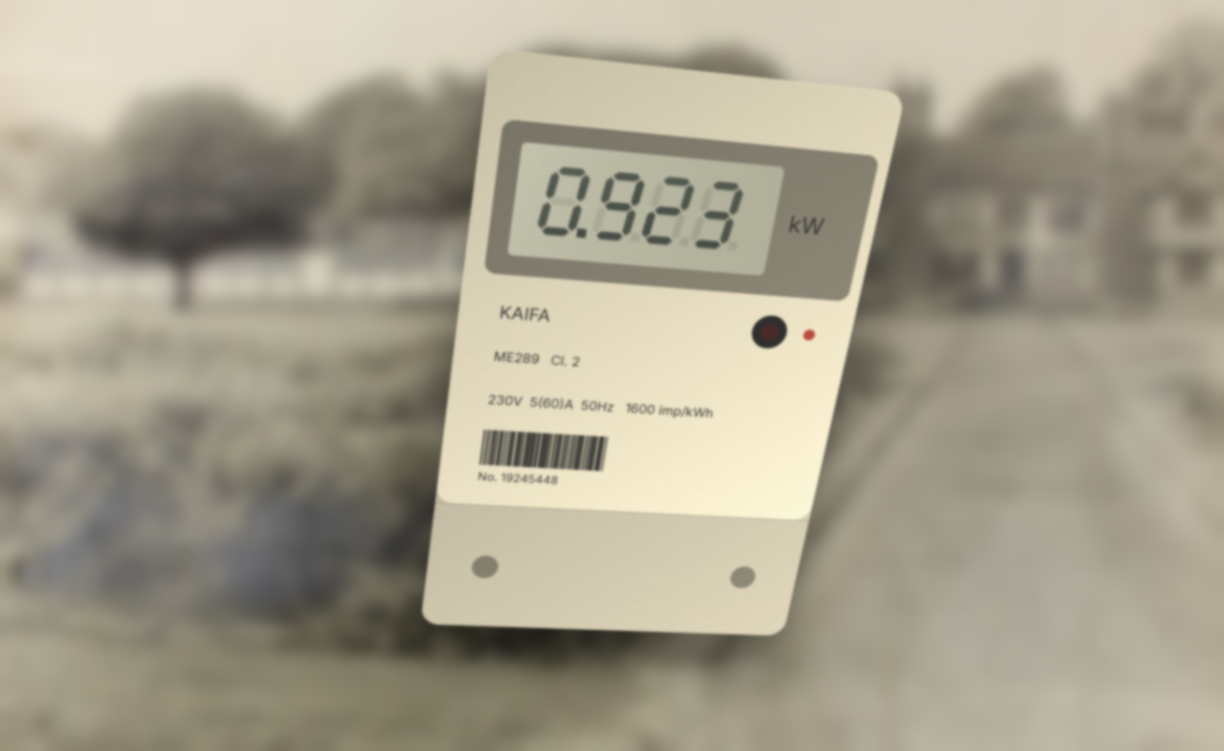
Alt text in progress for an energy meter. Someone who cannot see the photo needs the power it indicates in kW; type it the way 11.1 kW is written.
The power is 0.923 kW
